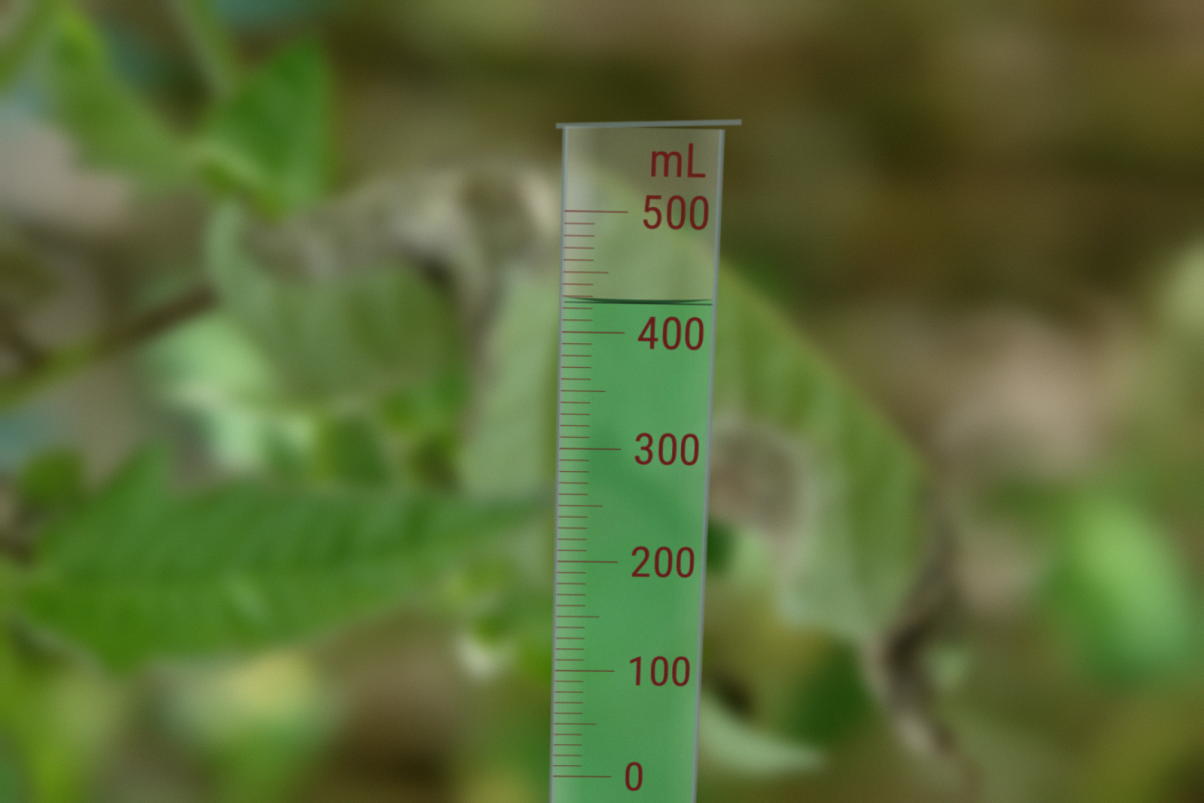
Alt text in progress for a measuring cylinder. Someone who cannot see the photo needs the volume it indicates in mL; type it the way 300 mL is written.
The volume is 425 mL
